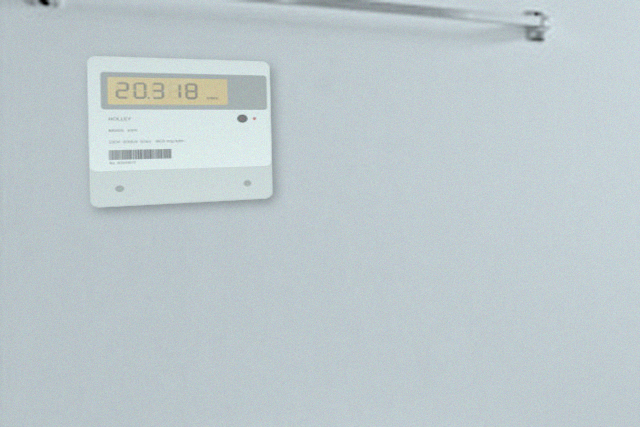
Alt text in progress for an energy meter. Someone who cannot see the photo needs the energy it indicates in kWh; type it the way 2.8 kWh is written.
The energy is 20.318 kWh
